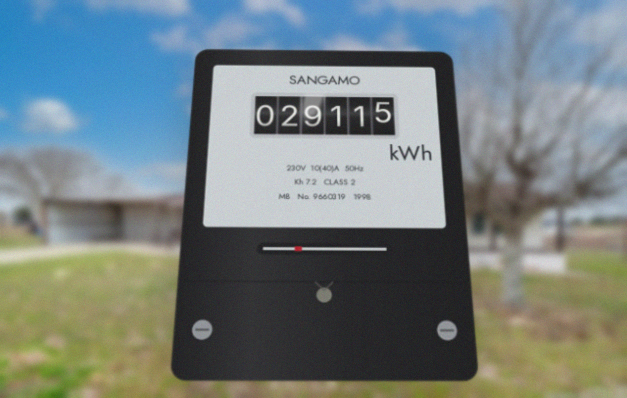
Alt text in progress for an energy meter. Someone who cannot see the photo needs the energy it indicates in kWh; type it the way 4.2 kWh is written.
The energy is 29115 kWh
